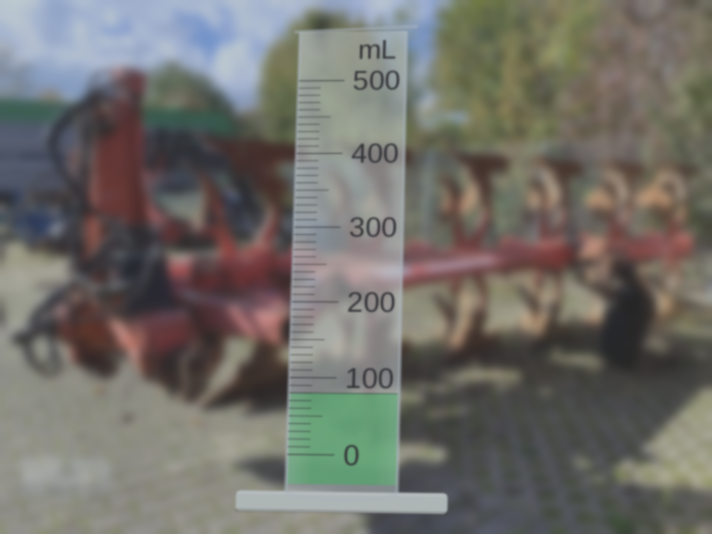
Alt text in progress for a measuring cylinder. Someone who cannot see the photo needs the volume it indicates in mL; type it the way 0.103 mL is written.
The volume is 80 mL
